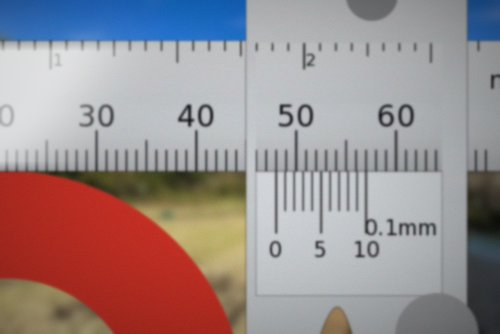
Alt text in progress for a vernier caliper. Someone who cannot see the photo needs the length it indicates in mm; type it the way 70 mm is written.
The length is 48.0 mm
